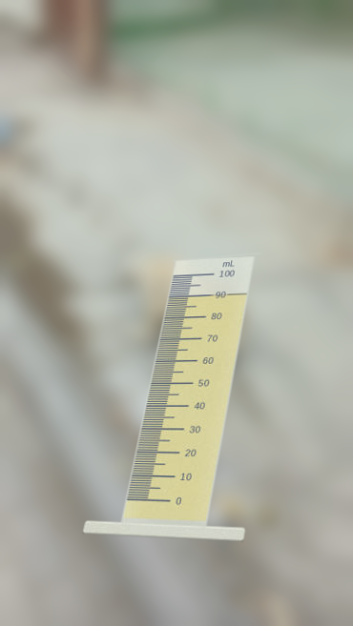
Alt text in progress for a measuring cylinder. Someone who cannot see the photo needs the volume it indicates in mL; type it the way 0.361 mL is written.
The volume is 90 mL
